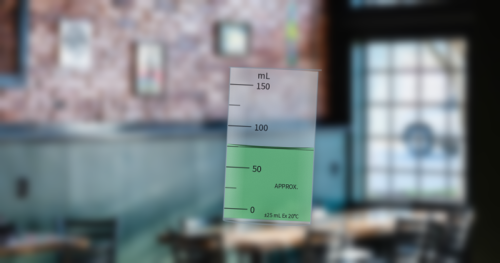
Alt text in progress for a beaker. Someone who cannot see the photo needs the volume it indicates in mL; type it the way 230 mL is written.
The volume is 75 mL
